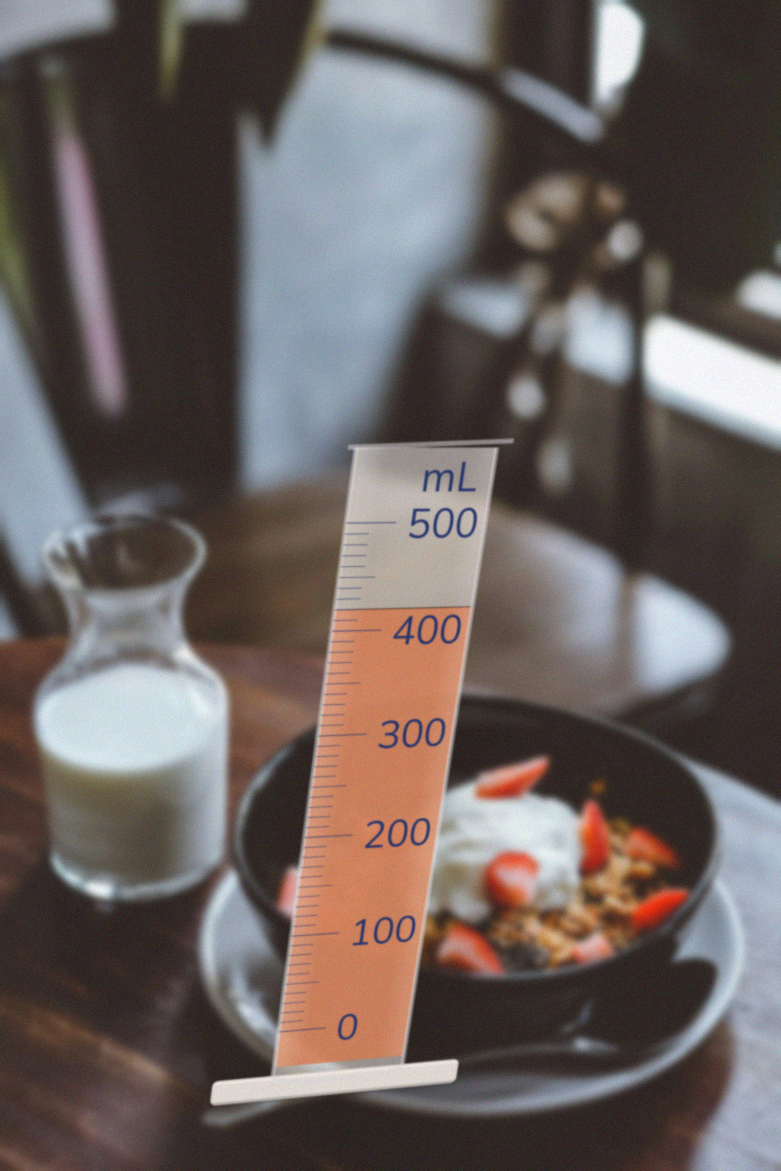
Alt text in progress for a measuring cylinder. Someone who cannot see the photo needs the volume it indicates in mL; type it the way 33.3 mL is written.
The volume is 420 mL
